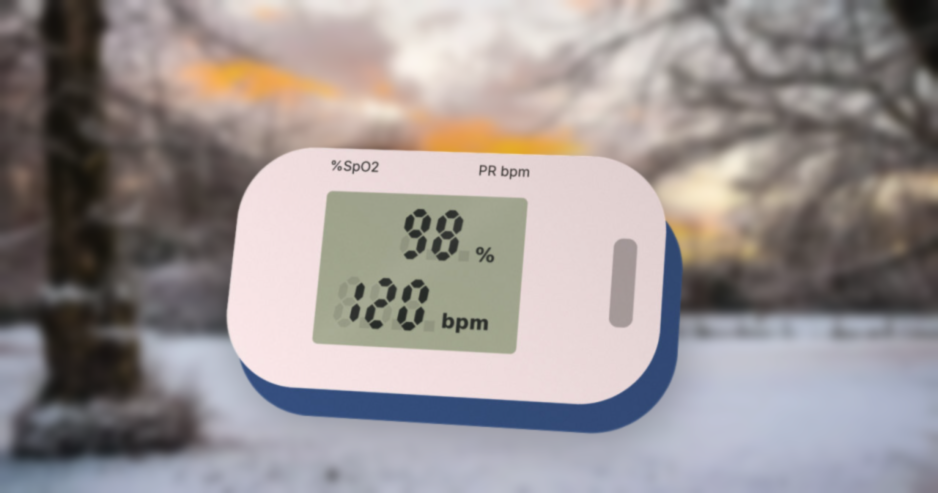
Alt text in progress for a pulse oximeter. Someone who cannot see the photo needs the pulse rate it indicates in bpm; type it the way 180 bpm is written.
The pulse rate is 120 bpm
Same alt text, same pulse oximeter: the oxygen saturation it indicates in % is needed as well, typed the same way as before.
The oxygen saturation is 98 %
